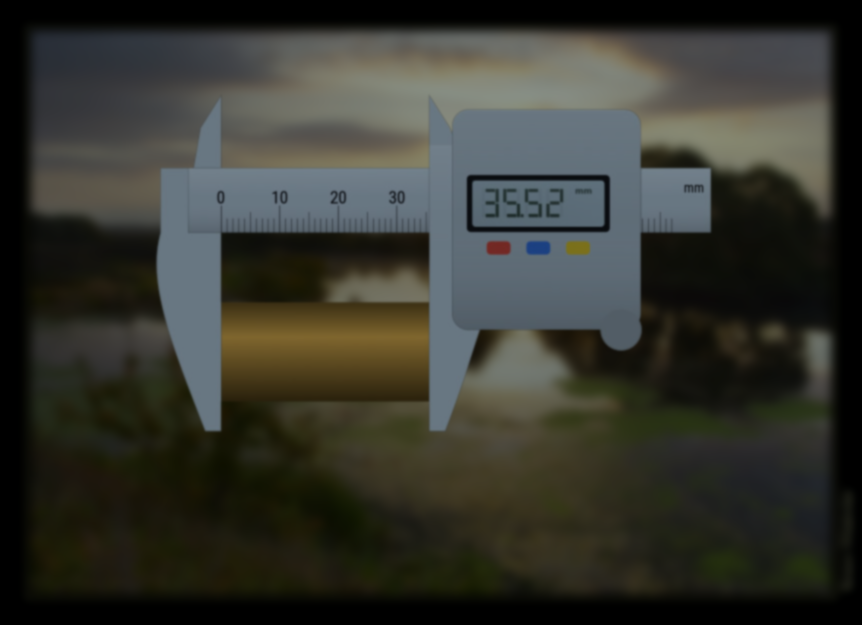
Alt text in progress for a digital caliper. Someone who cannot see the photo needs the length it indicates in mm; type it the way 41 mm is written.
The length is 35.52 mm
